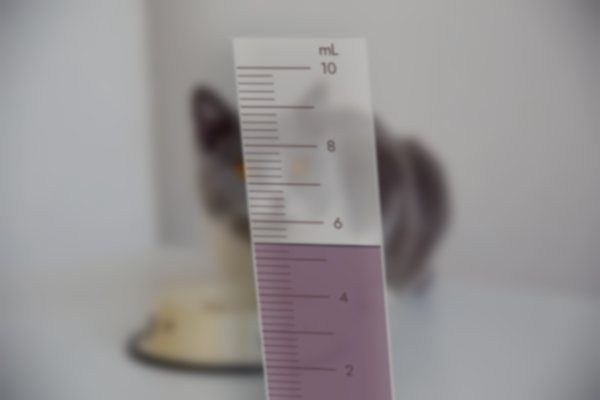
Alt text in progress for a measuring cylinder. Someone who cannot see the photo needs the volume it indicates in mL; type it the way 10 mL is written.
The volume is 5.4 mL
